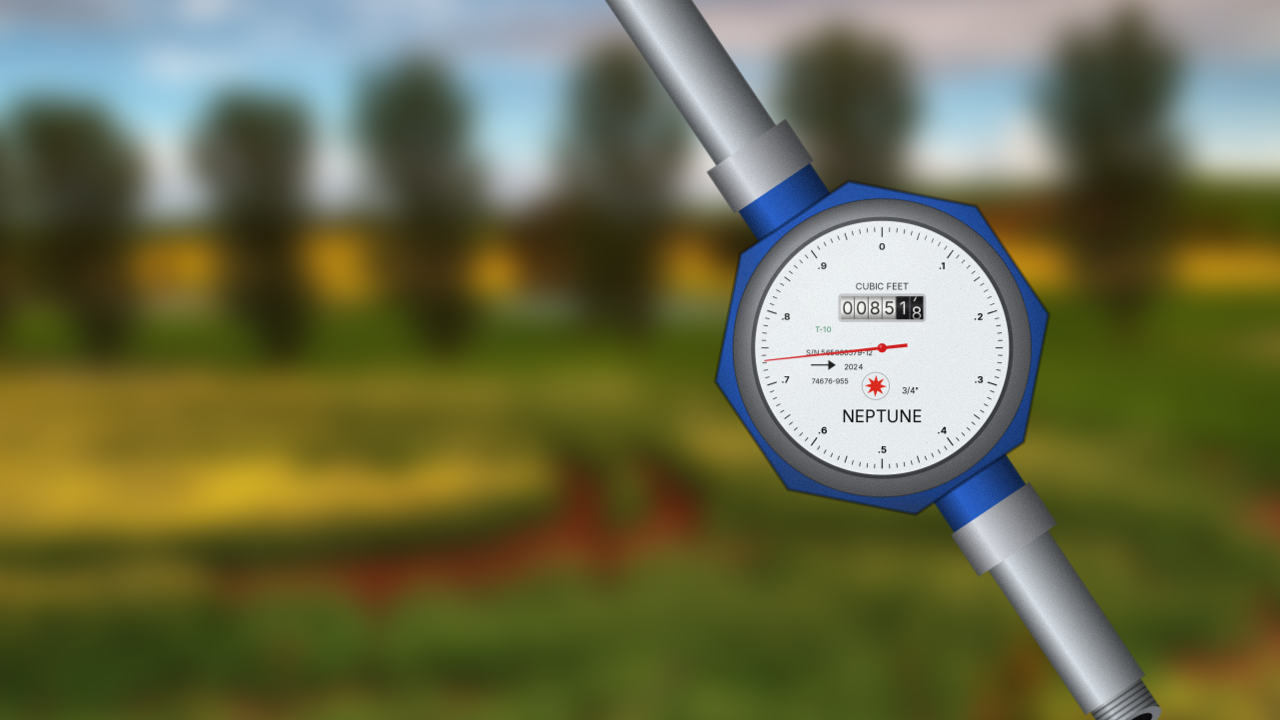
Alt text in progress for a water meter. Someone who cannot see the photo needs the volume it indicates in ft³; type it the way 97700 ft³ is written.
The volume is 8517.73 ft³
